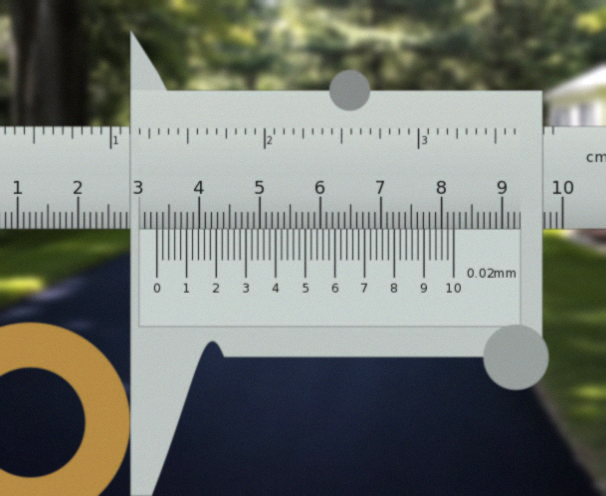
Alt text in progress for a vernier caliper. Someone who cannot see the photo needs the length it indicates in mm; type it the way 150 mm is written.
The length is 33.0 mm
